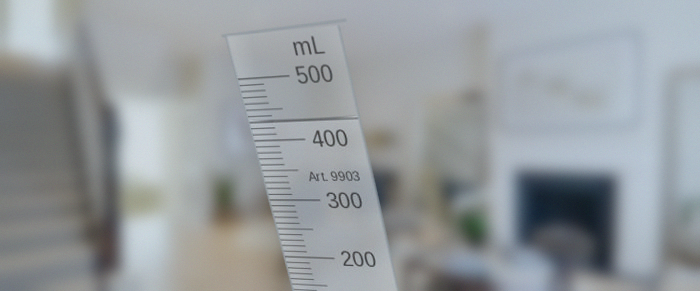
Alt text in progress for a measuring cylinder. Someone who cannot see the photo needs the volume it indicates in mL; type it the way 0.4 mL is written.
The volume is 430 mL
